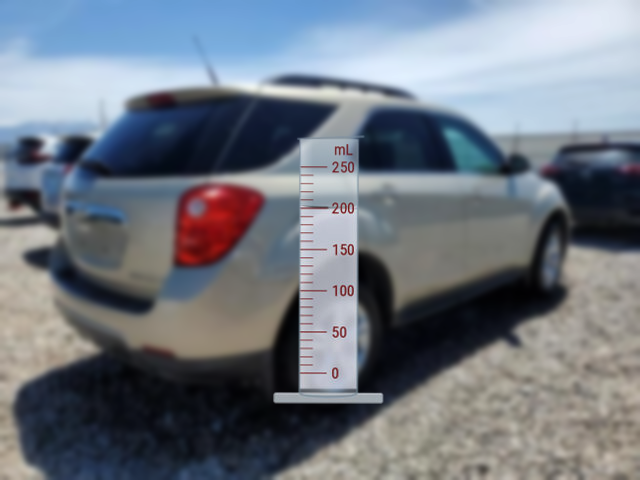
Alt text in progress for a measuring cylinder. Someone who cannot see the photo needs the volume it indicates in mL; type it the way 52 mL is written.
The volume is 200 mL
